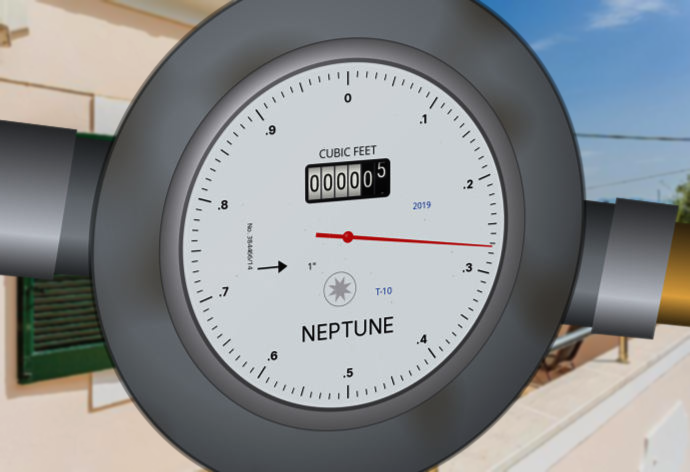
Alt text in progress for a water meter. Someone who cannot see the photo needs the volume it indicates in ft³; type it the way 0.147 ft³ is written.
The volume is 5.27 ft³
